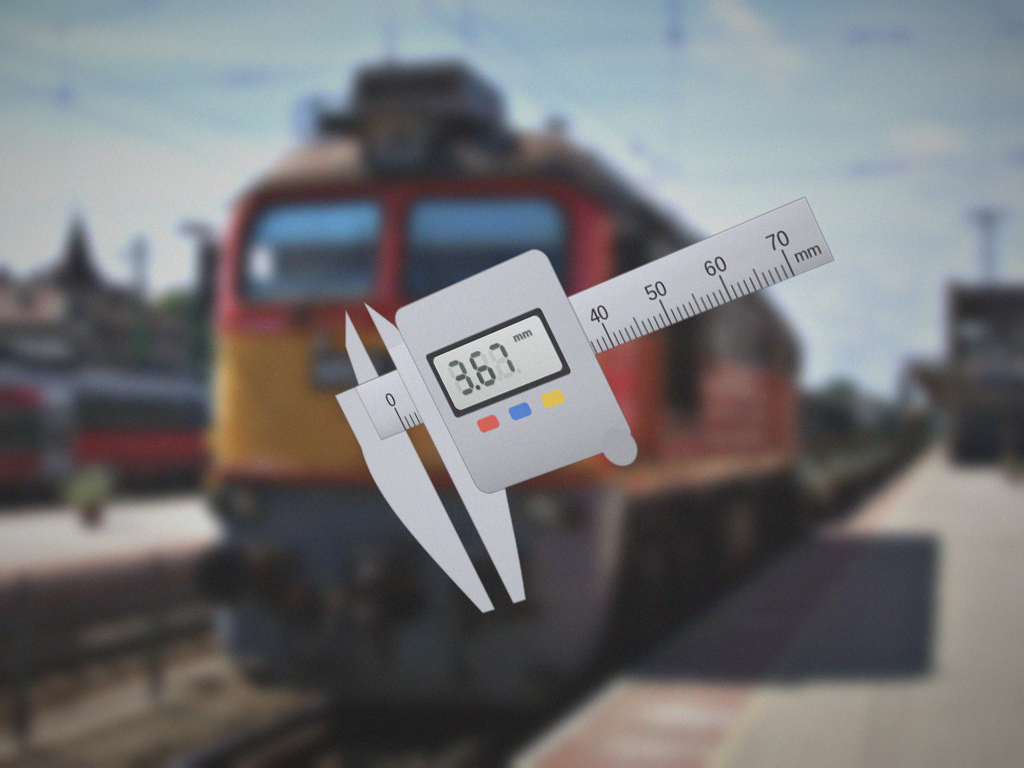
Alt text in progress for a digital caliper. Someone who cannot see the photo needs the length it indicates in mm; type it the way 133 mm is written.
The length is 3.67 mm
